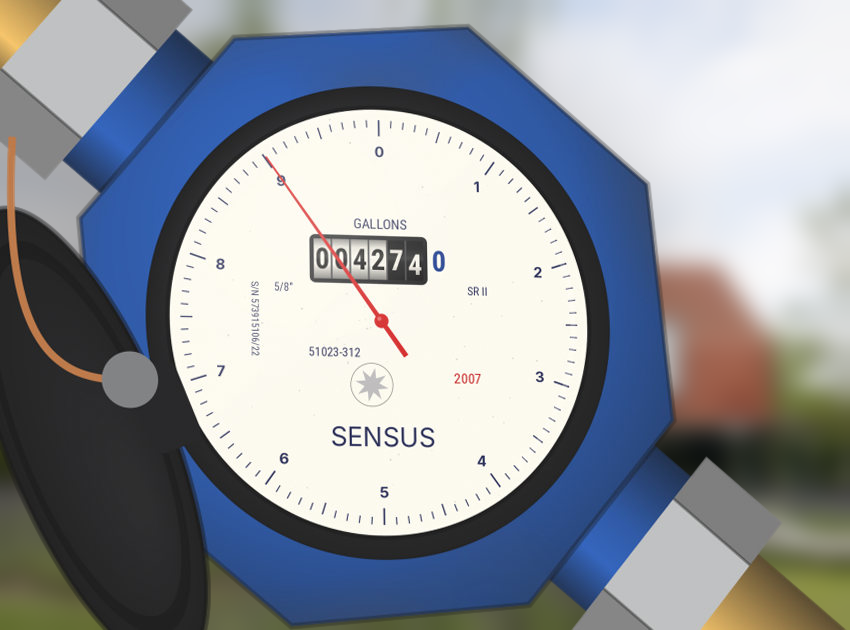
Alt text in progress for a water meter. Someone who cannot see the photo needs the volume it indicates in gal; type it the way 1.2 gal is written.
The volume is 42739.0 gal
